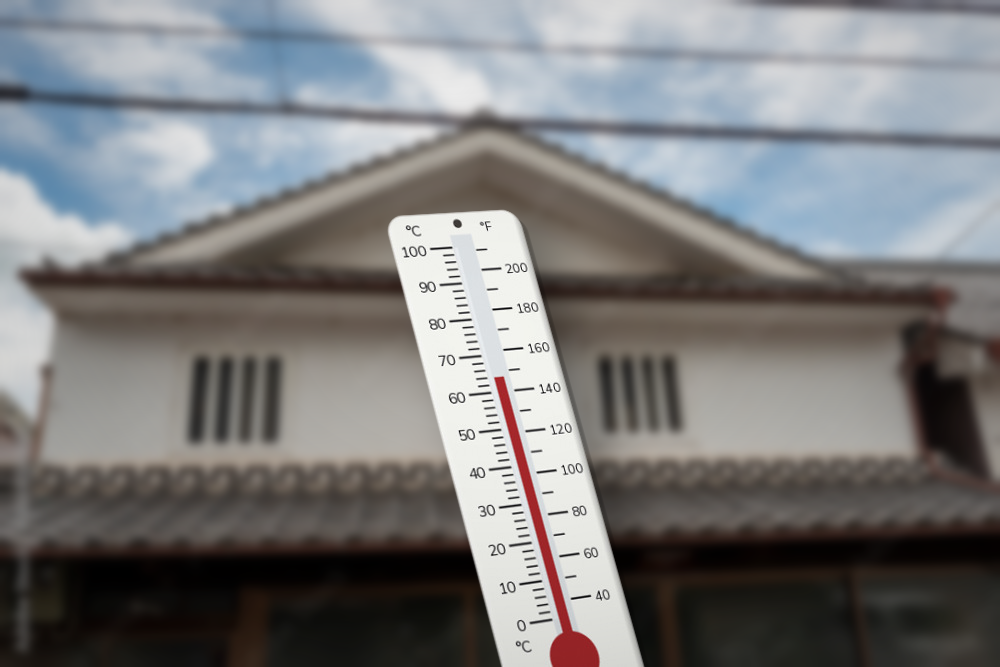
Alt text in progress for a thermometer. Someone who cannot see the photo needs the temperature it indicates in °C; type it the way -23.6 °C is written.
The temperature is 64 °C
